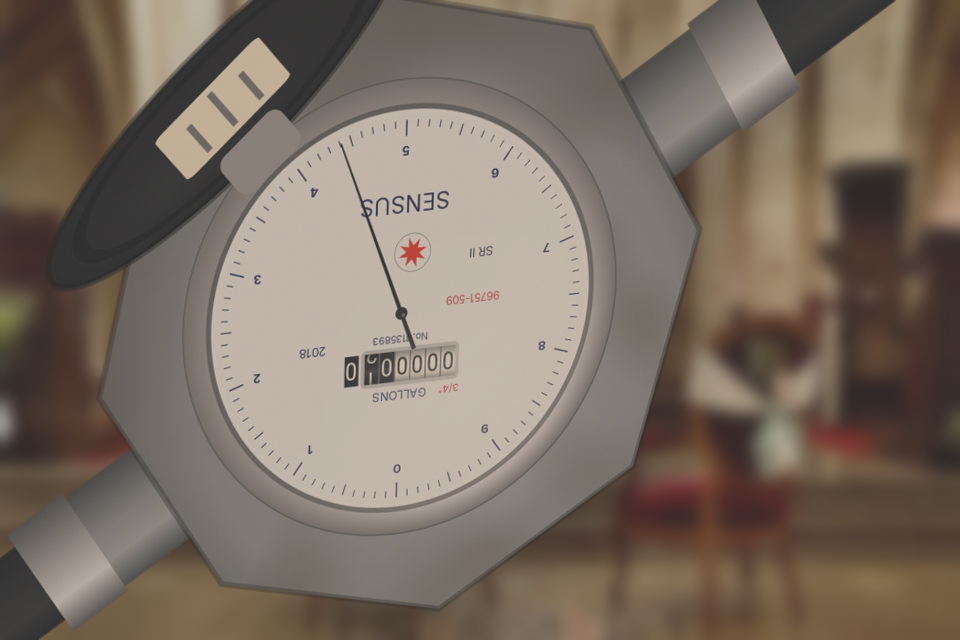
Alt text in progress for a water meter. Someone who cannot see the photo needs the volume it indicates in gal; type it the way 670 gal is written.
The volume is 14.4 gal
